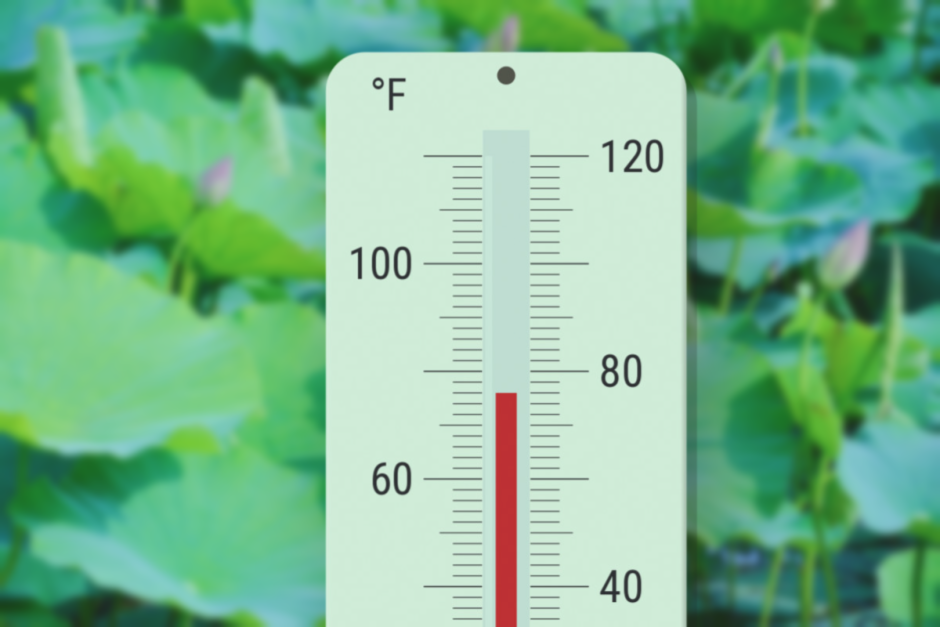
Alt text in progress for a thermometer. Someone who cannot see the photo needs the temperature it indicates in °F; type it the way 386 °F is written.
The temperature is 76 °F
